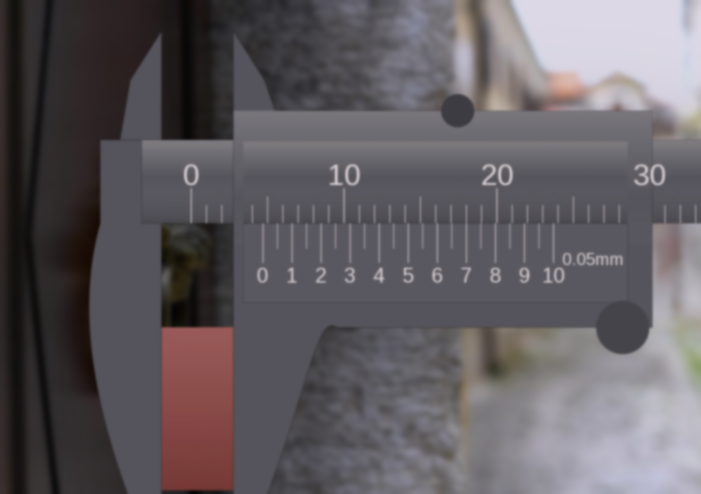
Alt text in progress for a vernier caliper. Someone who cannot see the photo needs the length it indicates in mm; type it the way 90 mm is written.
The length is 4.7 mm
